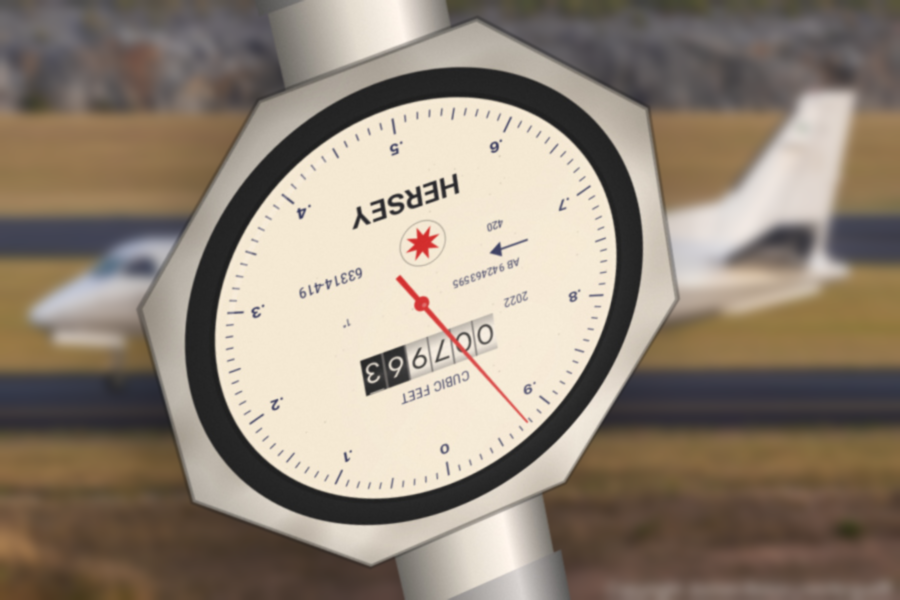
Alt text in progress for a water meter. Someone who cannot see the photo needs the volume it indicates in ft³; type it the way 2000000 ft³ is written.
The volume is 7962.92 ft³
